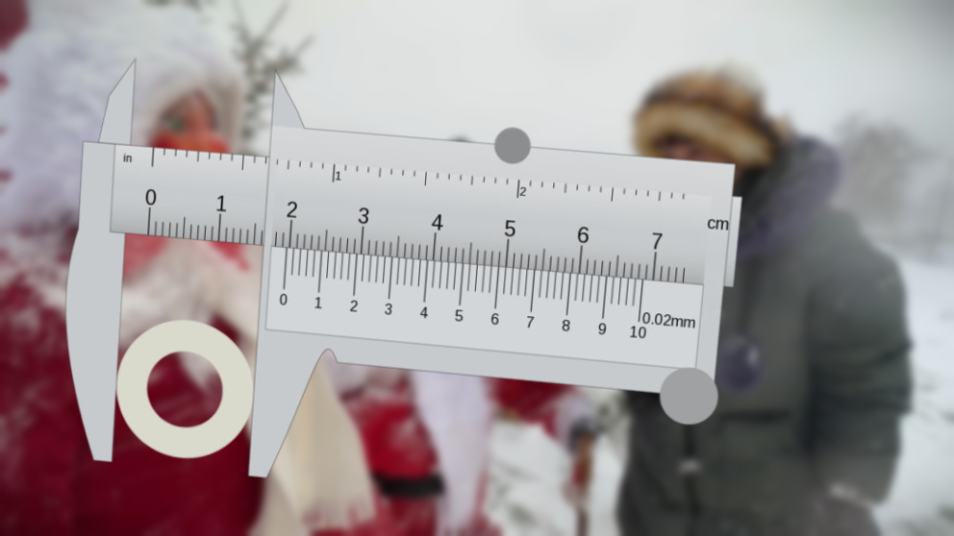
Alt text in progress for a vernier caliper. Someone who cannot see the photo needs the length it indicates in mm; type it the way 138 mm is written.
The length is 19.6 mm
